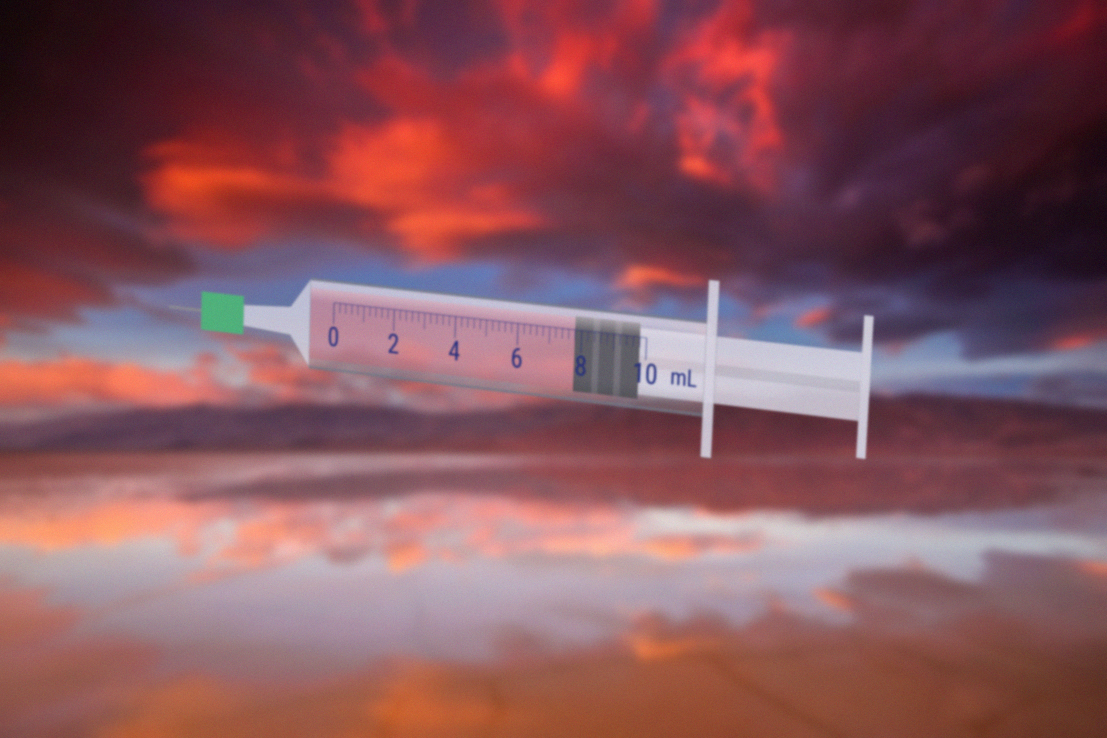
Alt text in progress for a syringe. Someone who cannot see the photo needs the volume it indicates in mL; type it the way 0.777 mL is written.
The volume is 7.8 mL
